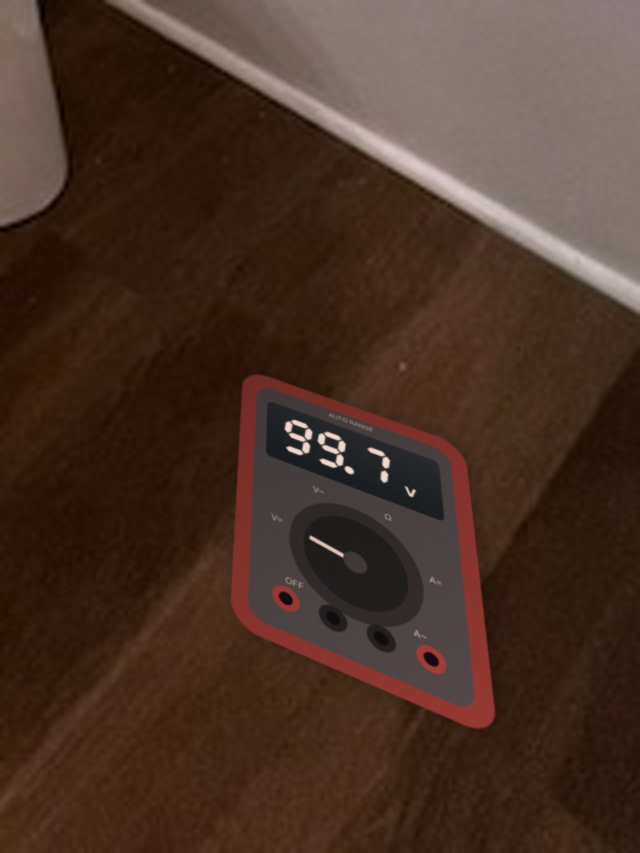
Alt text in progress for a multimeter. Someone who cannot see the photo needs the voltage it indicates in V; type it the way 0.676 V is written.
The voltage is 99.7 V
